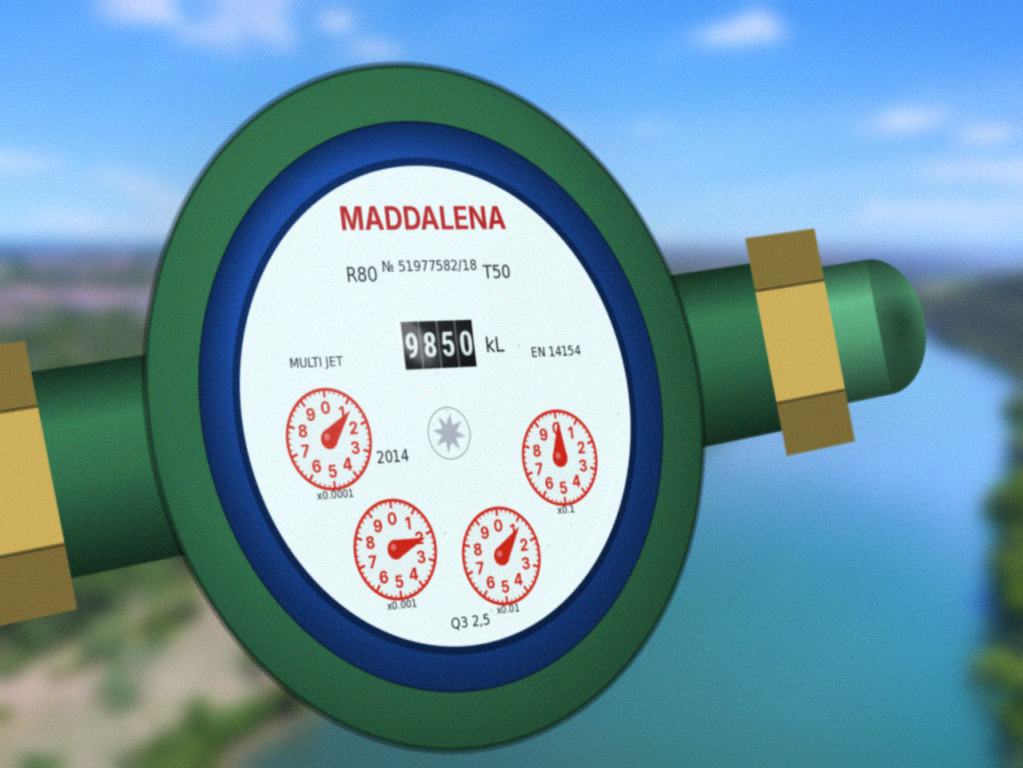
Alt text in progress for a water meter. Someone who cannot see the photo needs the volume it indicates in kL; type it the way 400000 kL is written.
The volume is 9850.0121 kL
